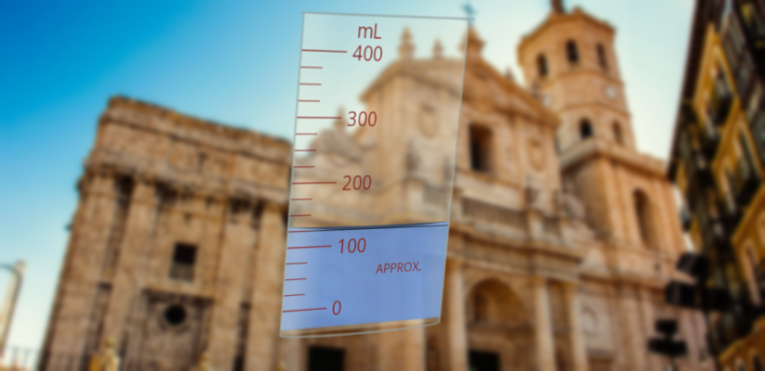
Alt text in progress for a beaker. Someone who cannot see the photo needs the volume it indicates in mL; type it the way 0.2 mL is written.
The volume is 125 mL
